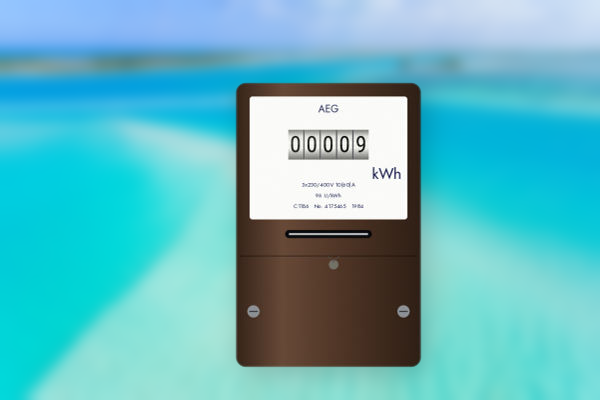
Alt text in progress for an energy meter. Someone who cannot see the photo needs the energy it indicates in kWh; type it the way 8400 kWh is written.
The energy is 9 kWh
